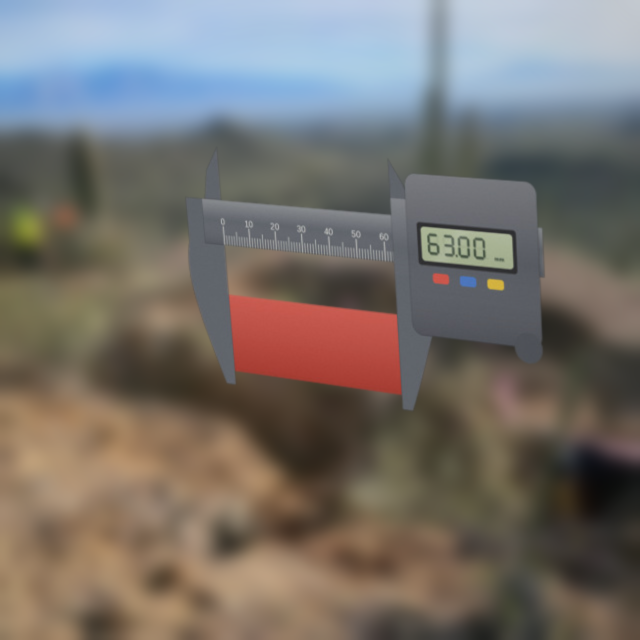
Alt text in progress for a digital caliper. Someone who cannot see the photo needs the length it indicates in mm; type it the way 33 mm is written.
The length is 63.00 mm
